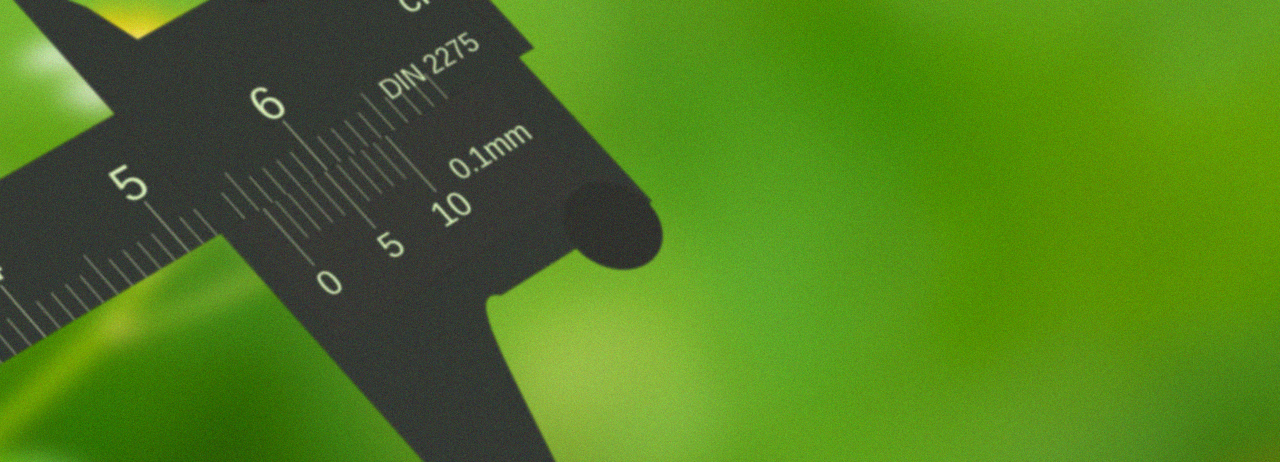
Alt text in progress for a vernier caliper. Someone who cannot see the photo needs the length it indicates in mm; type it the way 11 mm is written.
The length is 55.3 mm
